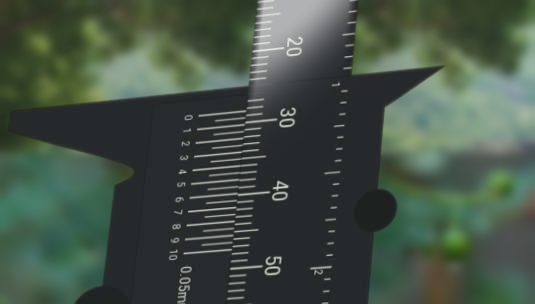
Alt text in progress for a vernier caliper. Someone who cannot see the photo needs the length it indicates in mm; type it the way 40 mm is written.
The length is 28.4 mm
